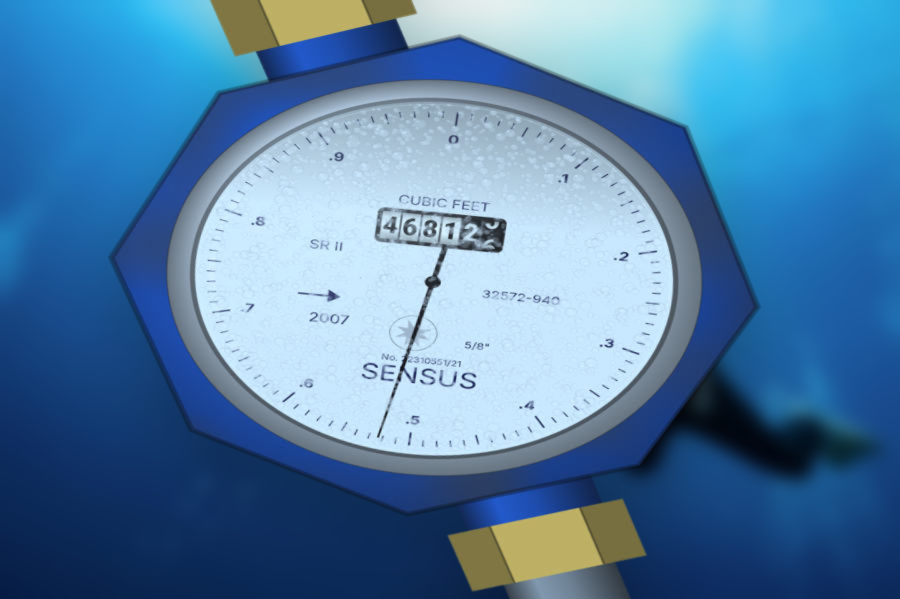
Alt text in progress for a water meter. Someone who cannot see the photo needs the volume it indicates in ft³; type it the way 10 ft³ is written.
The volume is 468125.52 ft³
